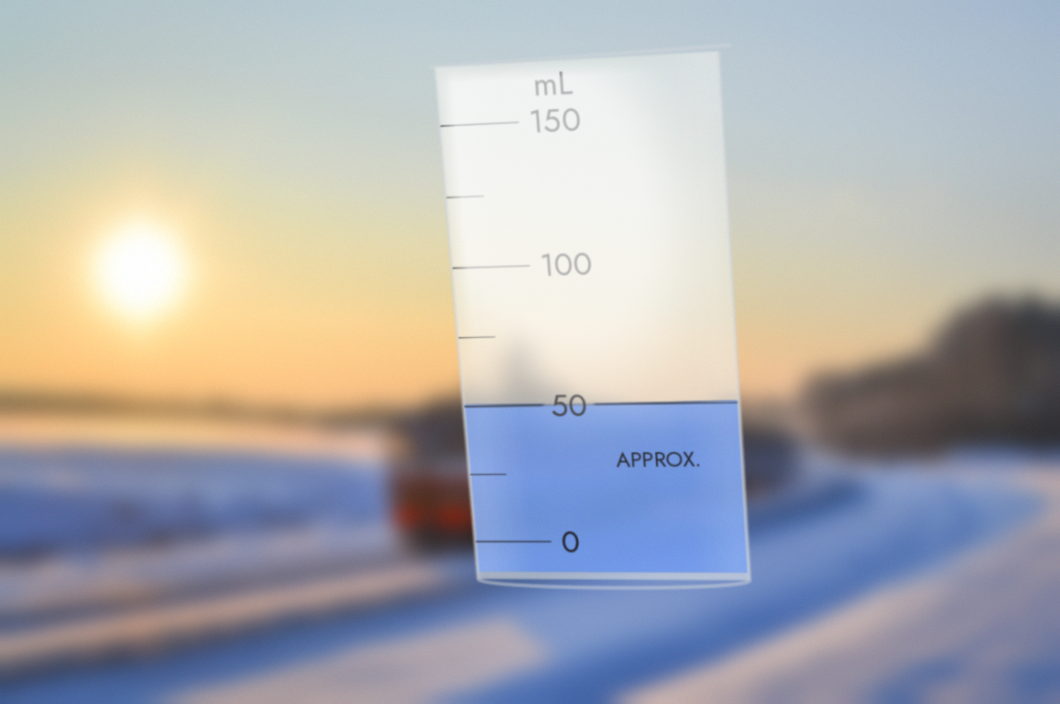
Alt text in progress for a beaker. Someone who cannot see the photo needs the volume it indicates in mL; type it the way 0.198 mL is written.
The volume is 50 mL
